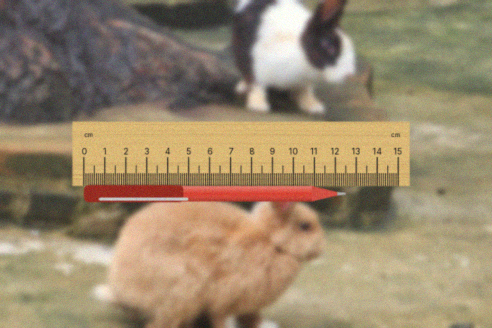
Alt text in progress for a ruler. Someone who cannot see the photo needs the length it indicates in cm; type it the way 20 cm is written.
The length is 12.5 cm
